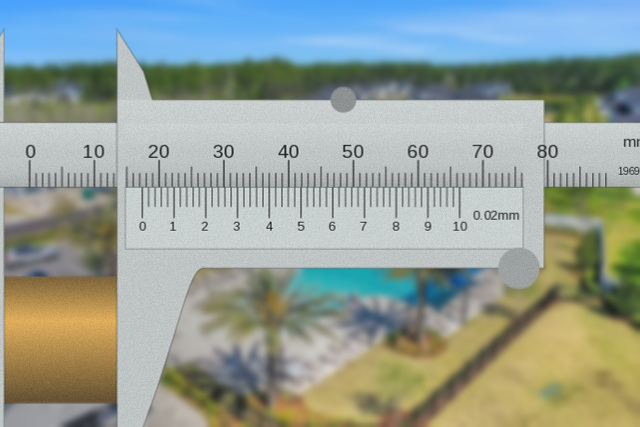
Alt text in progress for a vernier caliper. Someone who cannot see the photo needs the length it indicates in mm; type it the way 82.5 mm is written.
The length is 17.4 mm
